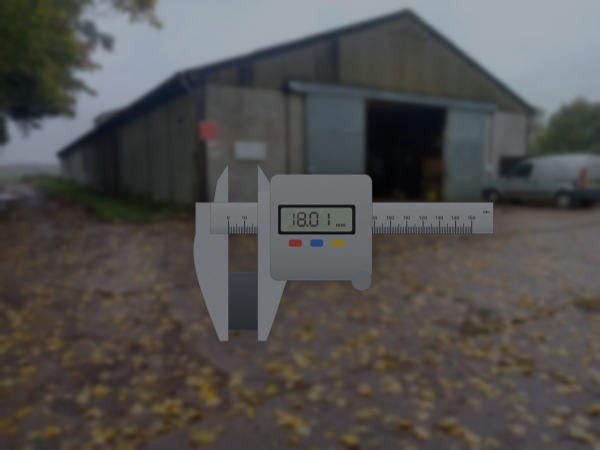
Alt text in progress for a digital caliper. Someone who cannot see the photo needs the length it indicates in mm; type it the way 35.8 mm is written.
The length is 18.01 mm
